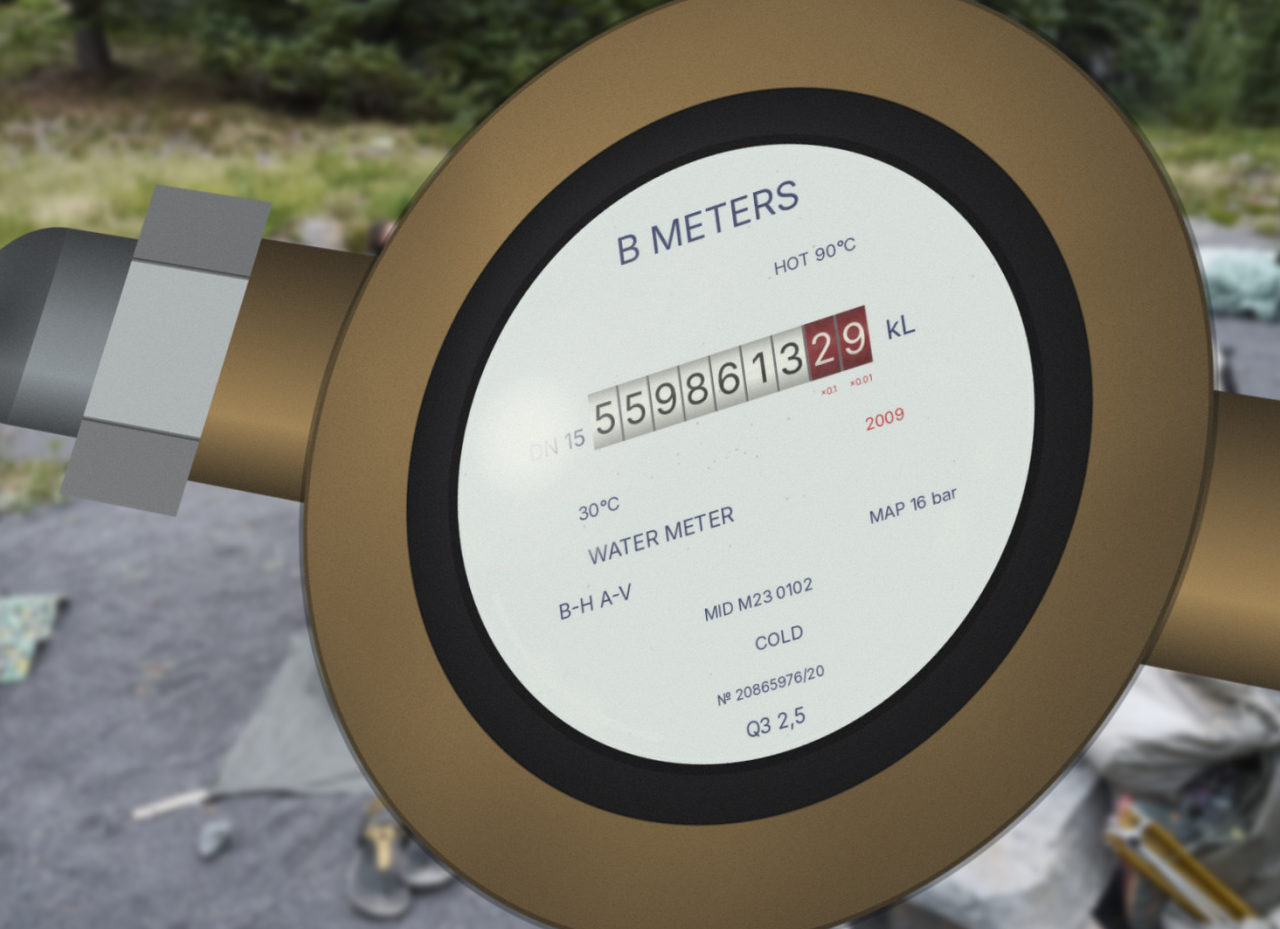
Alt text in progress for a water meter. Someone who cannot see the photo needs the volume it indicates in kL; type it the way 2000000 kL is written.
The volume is 5598613.29 kL
